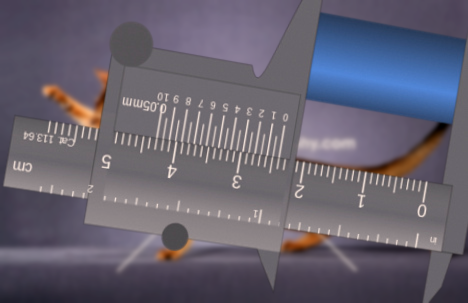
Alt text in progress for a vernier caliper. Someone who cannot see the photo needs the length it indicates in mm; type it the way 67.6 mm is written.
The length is 24.0 mm
